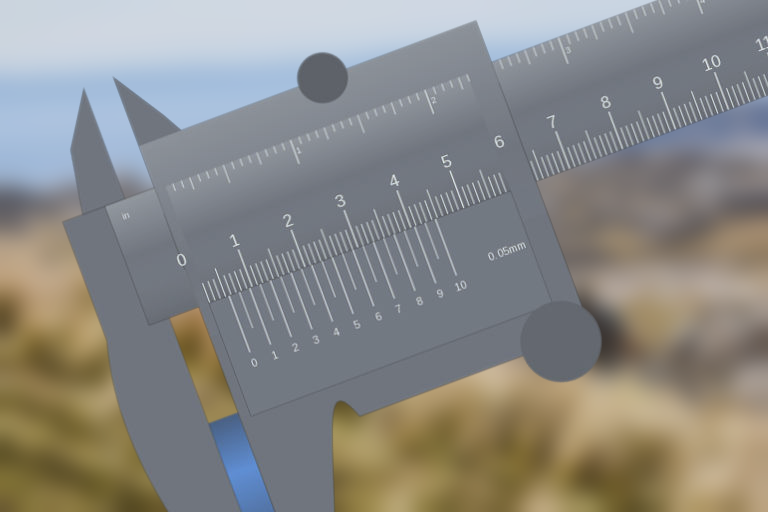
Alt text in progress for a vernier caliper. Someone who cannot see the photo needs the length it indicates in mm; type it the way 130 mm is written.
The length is 5.6 mm
